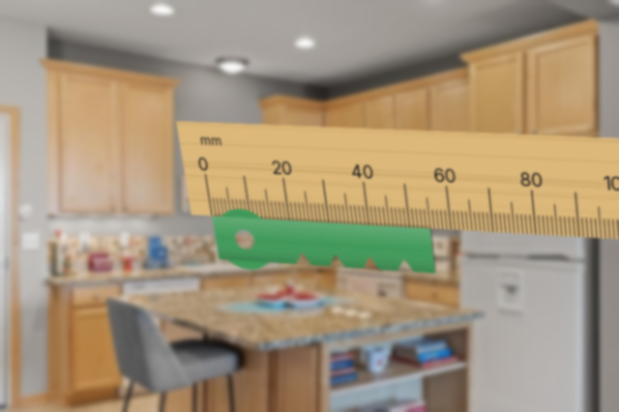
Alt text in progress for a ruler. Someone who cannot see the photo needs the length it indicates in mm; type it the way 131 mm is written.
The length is 55 mm
